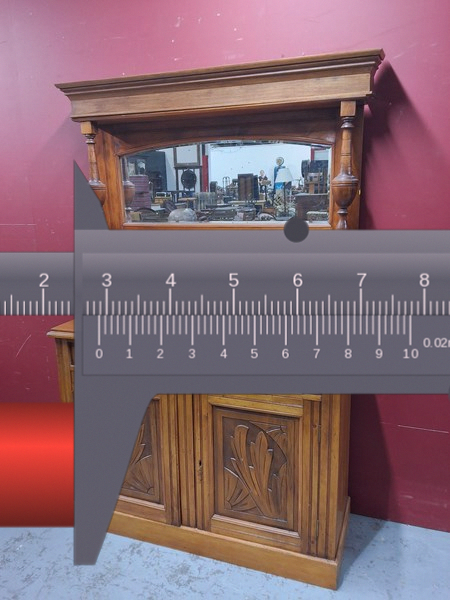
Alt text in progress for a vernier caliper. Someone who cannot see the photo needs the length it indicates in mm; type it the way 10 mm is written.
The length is 28.8 mm
